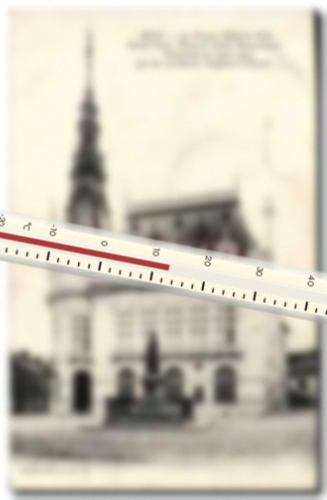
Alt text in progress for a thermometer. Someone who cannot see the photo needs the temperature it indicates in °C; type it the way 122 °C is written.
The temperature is 13 °C
